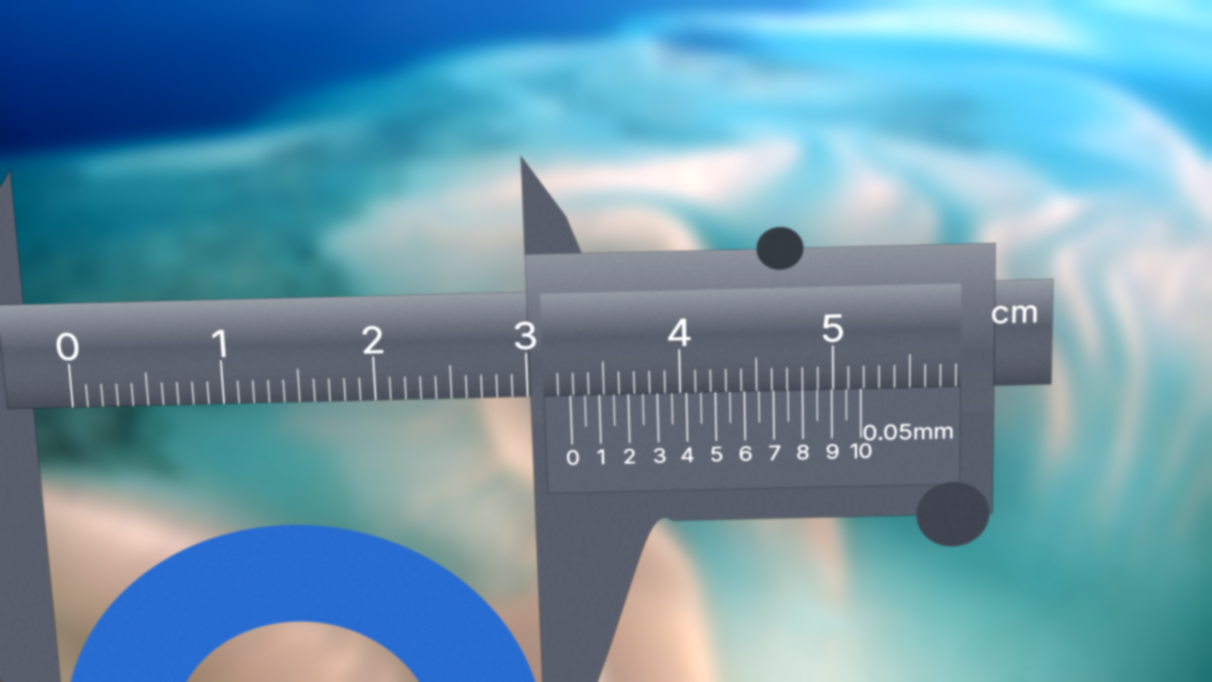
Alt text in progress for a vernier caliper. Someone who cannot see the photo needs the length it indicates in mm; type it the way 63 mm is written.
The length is 32.8 mm
